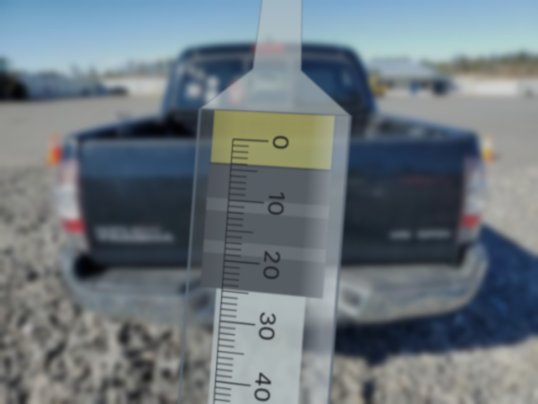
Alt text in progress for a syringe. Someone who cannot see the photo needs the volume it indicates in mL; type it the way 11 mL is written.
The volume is 4 mL
